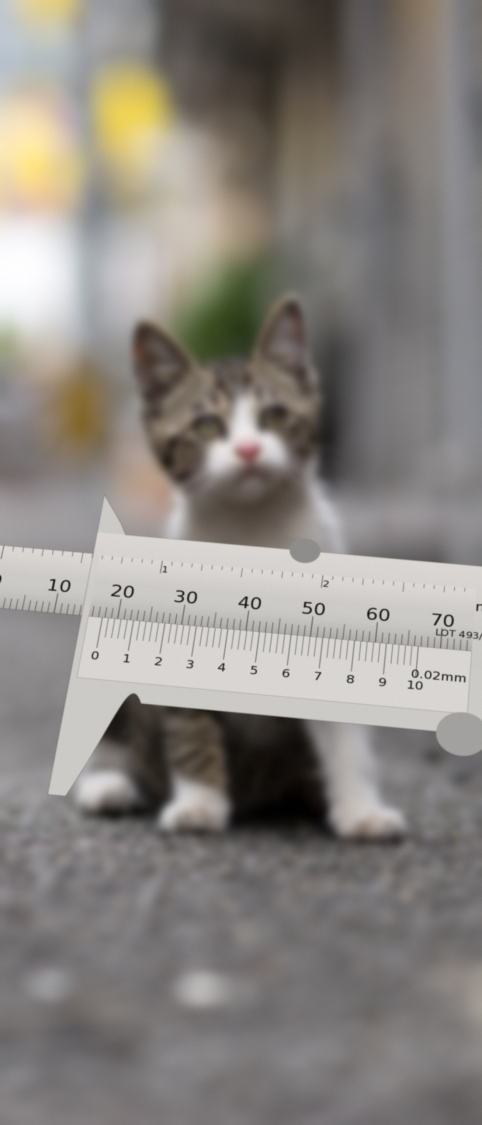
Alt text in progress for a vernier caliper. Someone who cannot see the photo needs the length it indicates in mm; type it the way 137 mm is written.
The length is 17.6 mm
